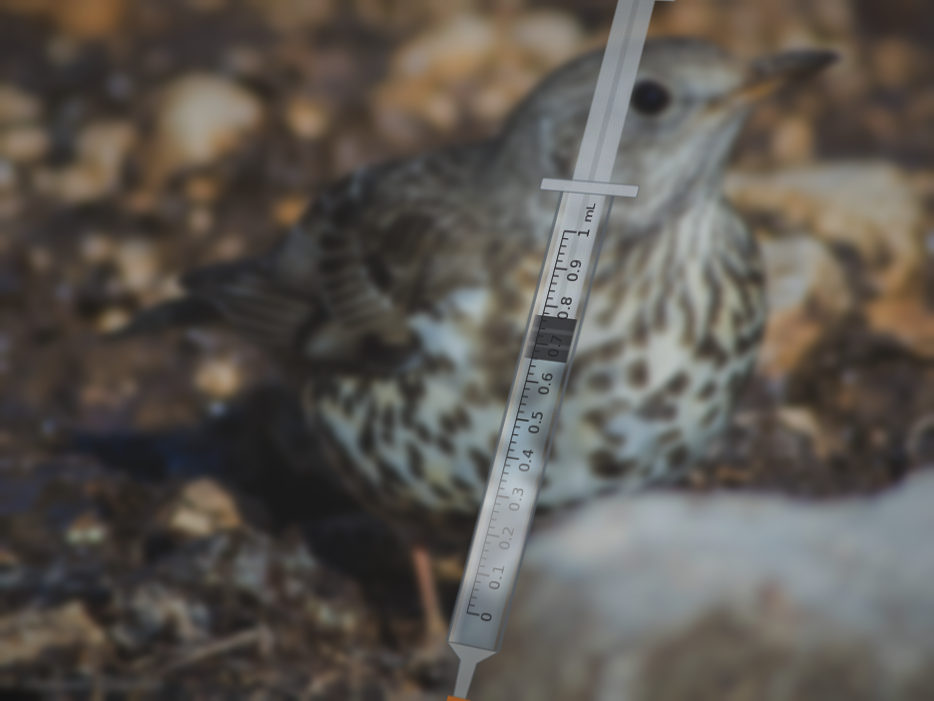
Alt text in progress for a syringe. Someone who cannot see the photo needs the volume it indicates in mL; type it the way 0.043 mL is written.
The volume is 0.66 mL
